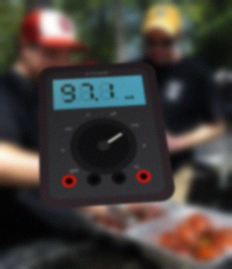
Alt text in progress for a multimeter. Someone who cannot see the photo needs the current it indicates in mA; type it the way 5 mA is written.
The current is 97.1 mA
